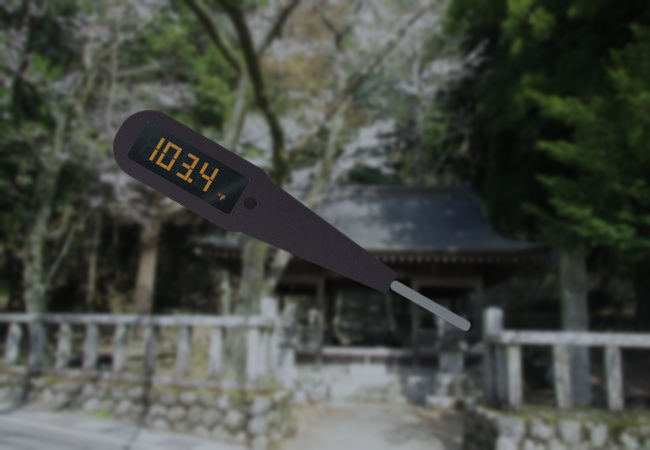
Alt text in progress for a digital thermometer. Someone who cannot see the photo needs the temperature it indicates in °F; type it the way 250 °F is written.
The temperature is 103.4 °F
